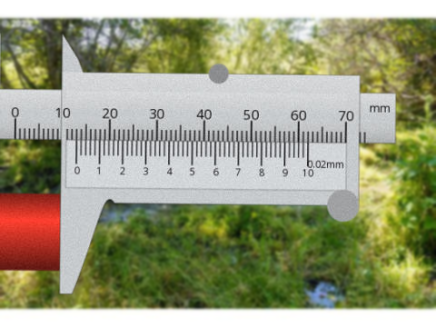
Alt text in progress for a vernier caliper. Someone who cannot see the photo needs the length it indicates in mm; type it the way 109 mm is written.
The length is 13.0 mm
